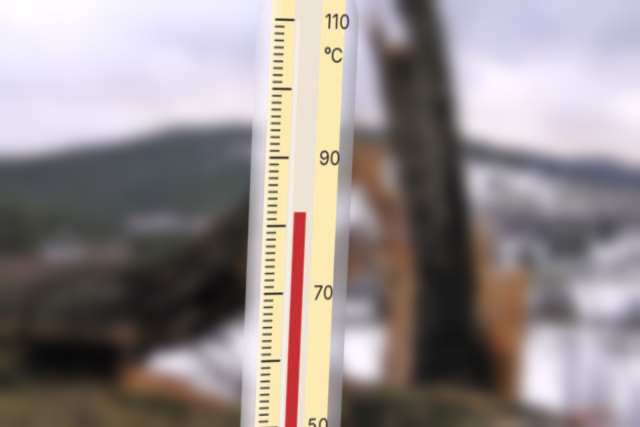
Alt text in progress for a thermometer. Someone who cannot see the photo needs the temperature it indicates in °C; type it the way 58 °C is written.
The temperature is 82 °C
